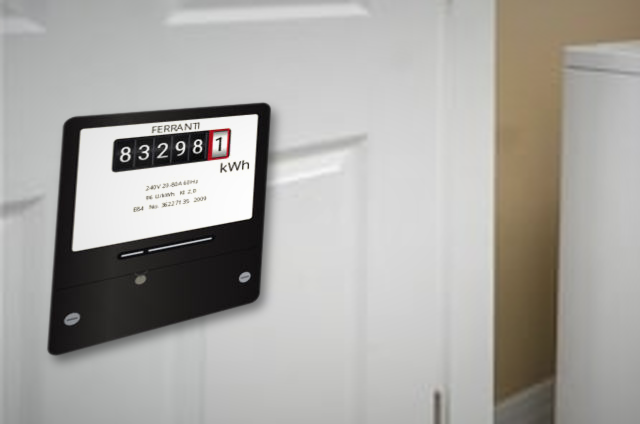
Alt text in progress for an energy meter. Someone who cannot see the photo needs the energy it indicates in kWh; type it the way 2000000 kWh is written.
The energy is 83298.1 kWh
